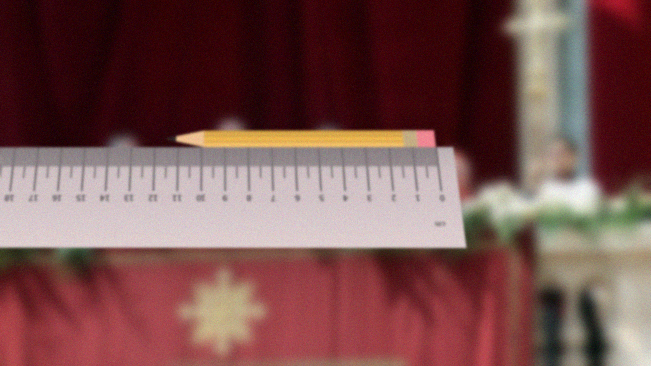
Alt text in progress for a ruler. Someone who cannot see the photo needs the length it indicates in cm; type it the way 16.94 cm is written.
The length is 11.5 cm
